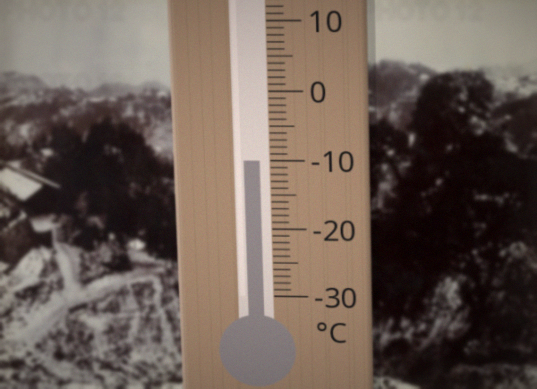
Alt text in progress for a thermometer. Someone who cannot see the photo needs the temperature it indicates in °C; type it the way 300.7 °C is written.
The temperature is -10 °C
